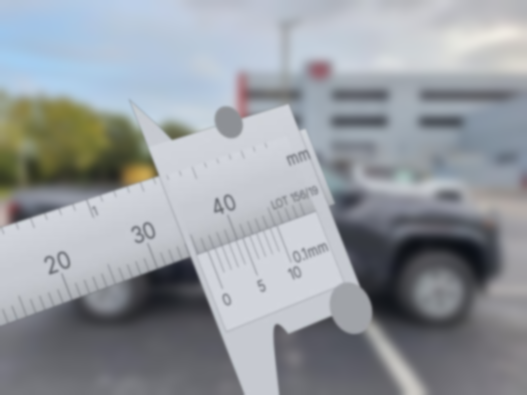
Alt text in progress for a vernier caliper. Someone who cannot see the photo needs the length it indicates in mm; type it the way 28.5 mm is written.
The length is 36.2 mm
